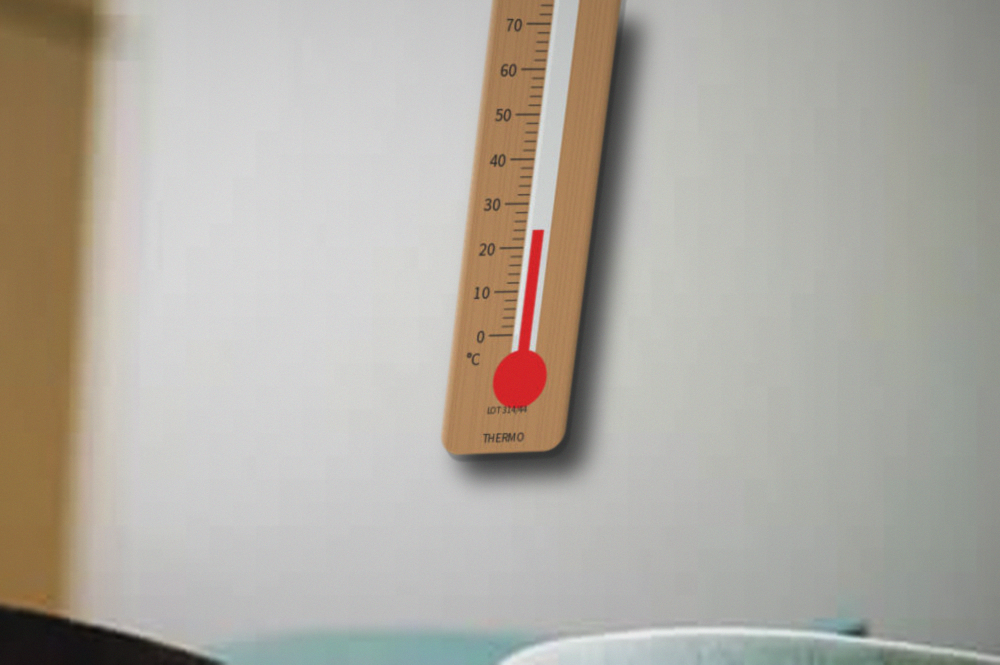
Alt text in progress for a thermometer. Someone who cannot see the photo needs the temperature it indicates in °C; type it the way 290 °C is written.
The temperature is 24 °C
